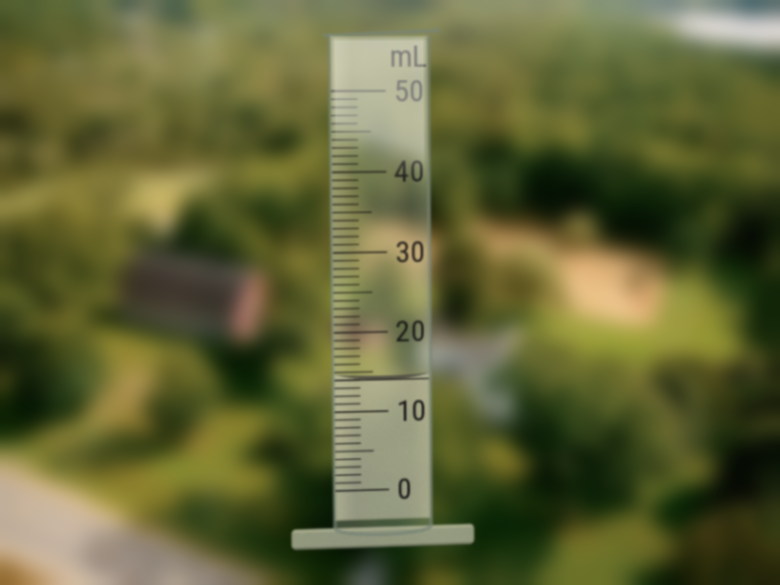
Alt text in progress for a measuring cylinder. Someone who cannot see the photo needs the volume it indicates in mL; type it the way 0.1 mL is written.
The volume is 14 mL
